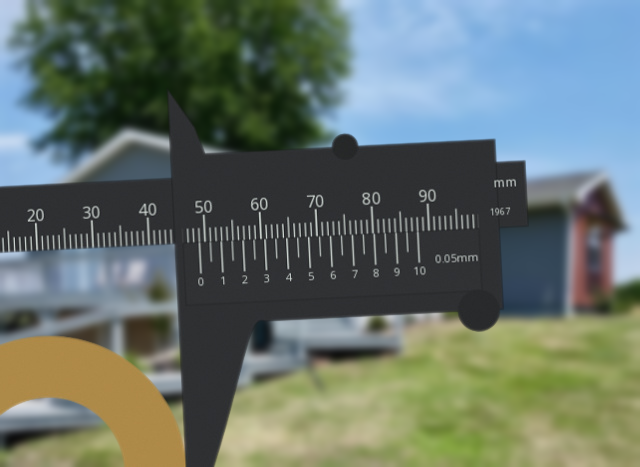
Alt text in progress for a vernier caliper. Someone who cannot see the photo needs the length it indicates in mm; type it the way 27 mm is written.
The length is 49.0 mm
